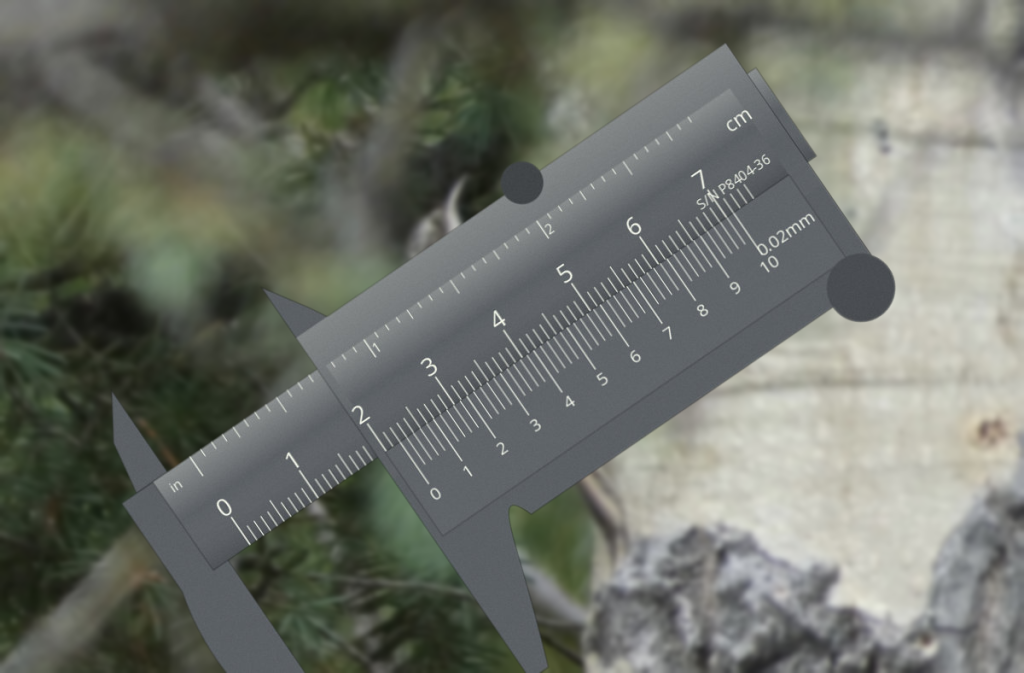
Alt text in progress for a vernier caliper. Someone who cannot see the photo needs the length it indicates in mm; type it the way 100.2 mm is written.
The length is 22.0 mm
